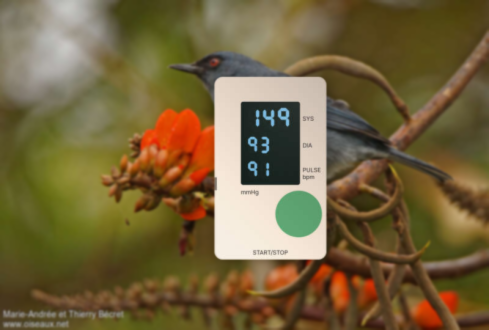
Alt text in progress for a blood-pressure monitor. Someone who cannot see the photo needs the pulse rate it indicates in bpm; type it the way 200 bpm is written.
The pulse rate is 91 bpm
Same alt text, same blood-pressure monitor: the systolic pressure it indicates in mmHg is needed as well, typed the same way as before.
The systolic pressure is 149 mmHg
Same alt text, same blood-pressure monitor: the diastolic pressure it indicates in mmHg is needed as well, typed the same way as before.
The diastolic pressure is 93 mmHg
